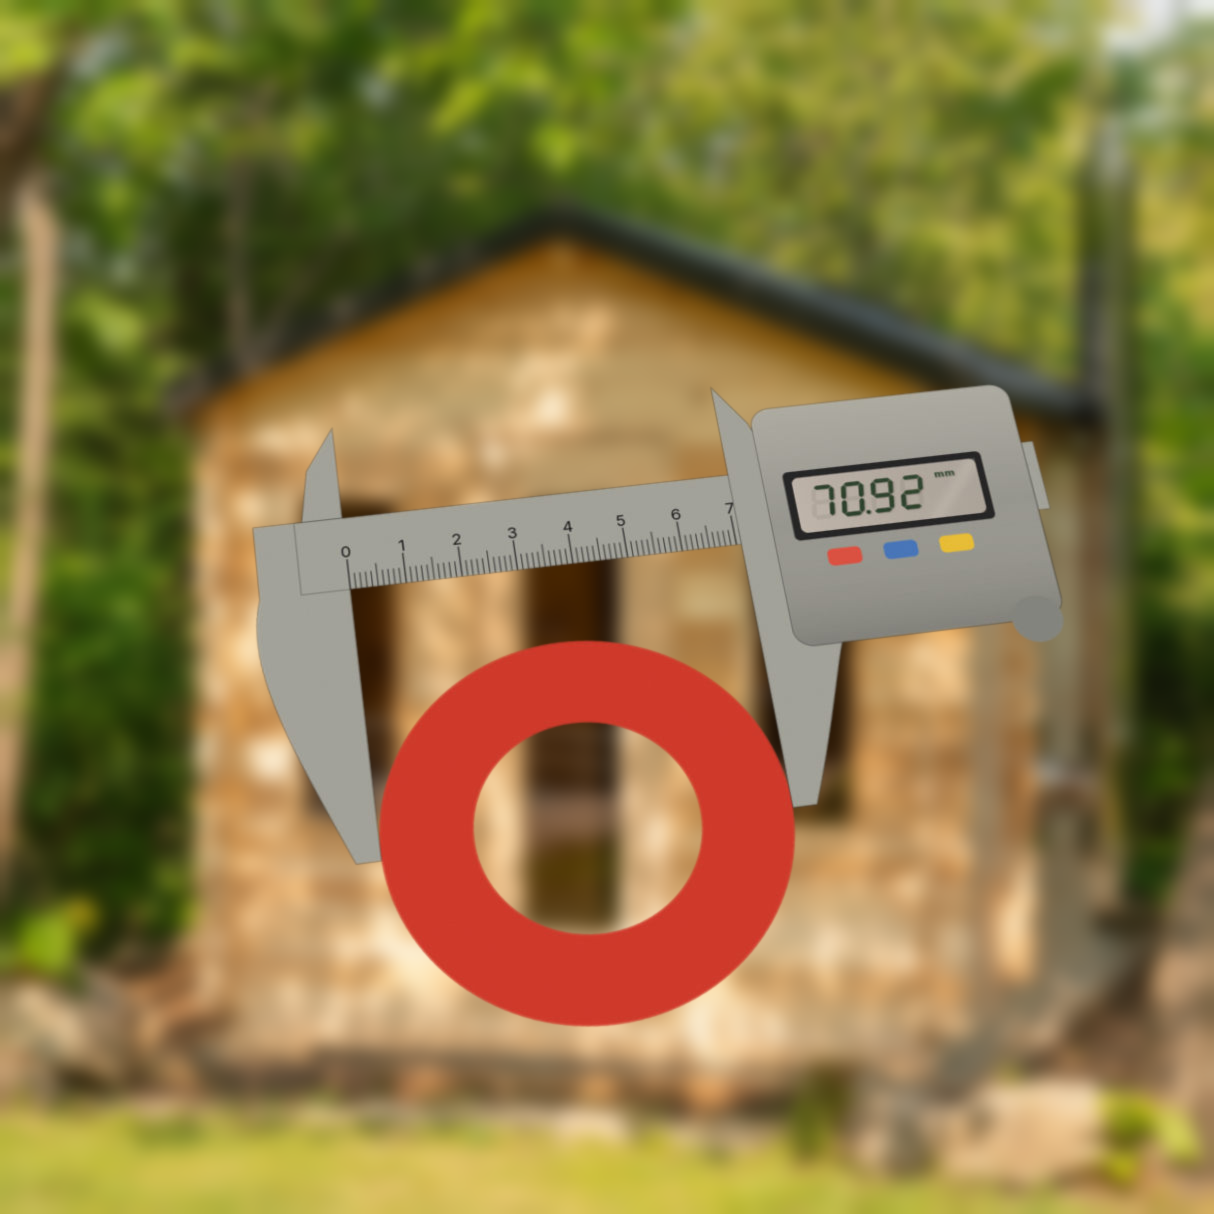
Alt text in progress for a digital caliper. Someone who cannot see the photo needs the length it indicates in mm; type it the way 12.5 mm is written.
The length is 70.92 mm
